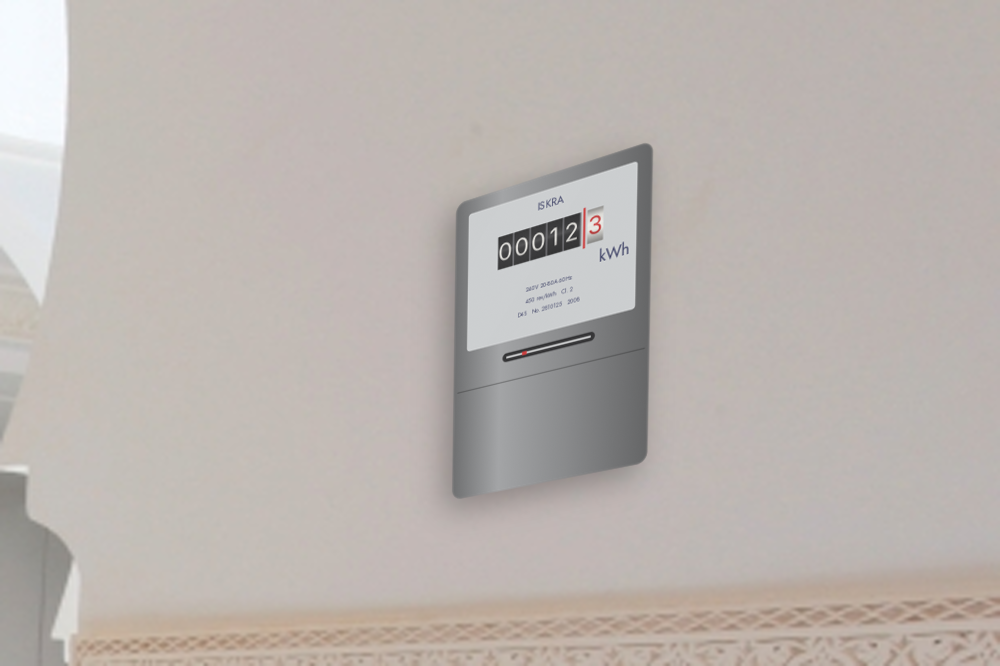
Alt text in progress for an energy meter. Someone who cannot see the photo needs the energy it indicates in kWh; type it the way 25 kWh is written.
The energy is 12.3 kWh
